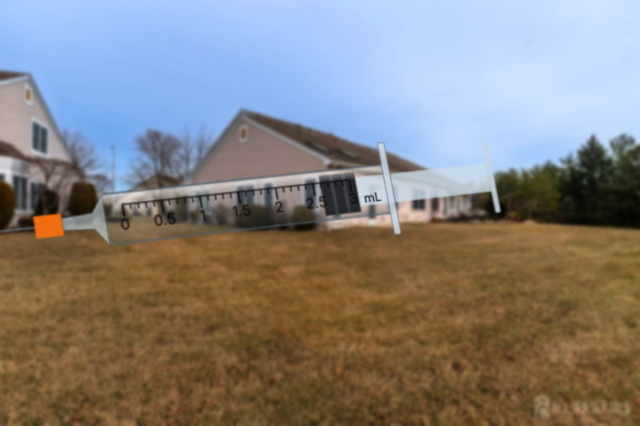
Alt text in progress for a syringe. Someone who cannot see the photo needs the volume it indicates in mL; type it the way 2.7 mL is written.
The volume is 2.6 mL
